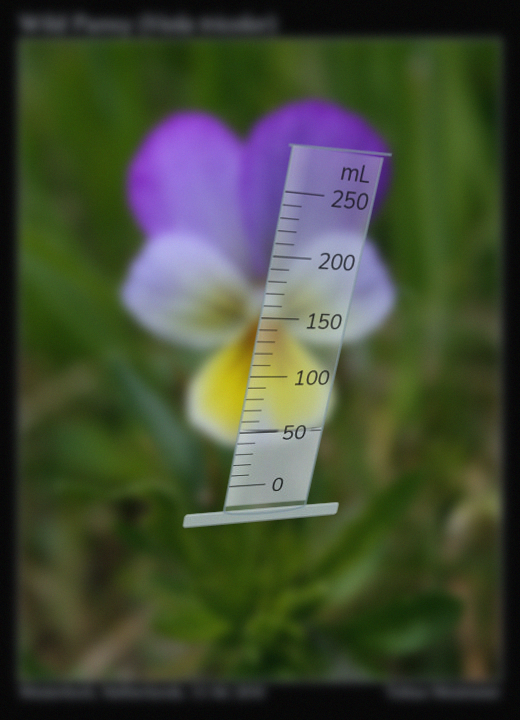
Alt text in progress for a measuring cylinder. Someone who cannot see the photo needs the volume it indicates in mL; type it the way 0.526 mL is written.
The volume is 50 mL
